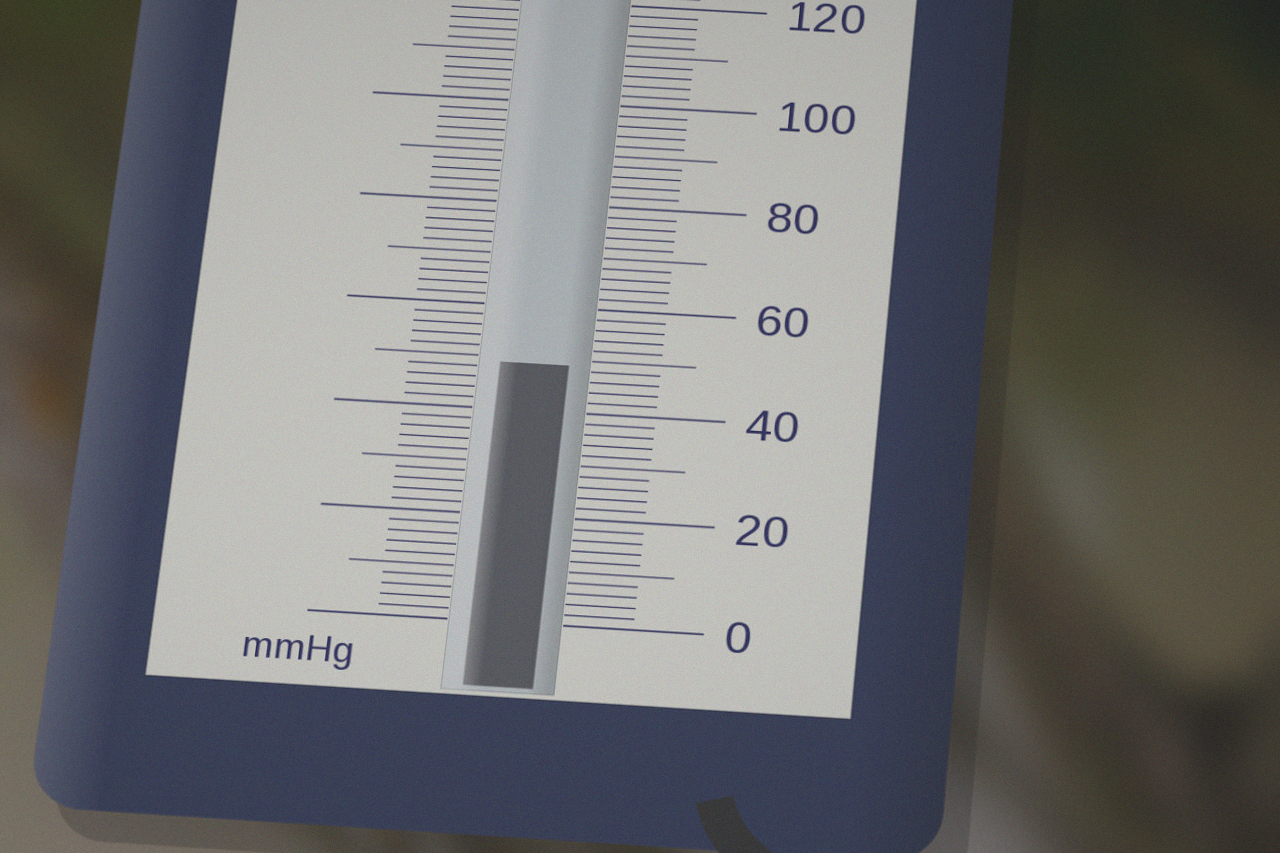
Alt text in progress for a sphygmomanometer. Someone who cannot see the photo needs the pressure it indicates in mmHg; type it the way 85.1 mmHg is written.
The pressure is 49 mmHg
